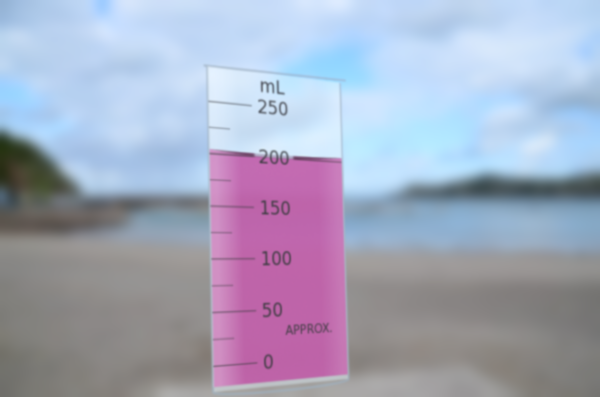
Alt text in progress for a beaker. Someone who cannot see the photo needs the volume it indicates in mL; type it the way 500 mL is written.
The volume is 200 mL
